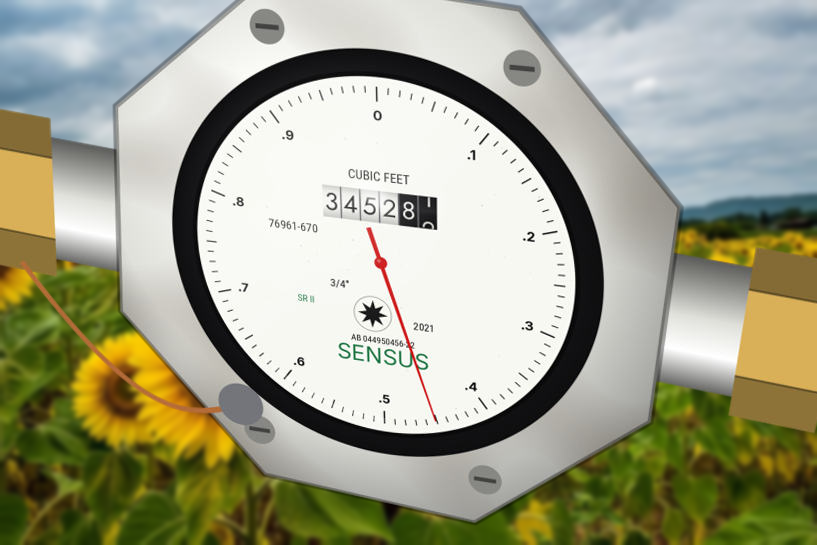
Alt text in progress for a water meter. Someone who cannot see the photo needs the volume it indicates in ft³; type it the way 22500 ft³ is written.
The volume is 345281.45 ft³
